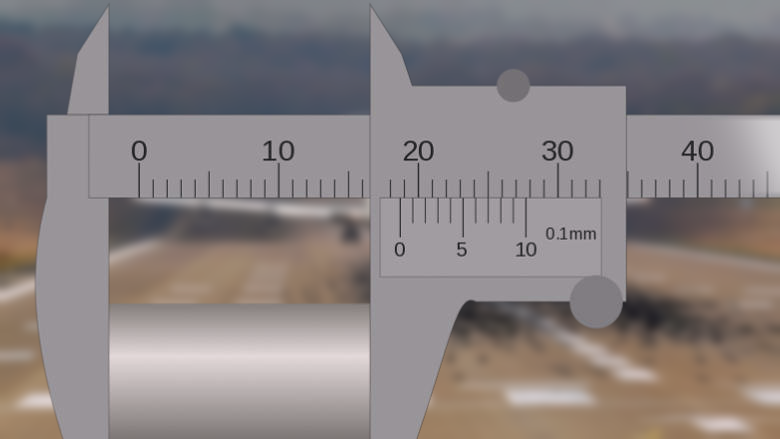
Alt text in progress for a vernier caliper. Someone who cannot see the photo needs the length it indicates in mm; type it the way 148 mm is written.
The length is 18.7 mm
